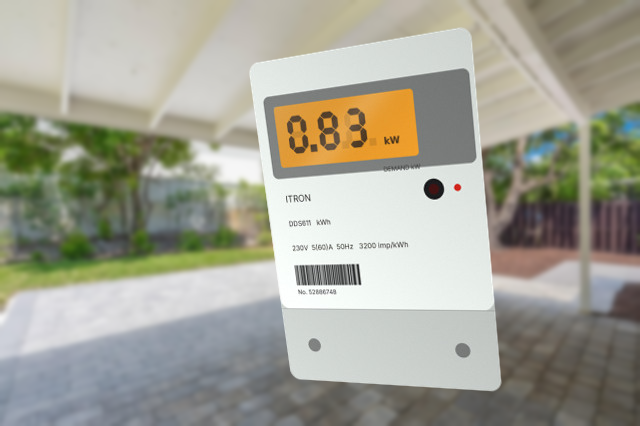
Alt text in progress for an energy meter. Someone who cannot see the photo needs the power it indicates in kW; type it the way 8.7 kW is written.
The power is 0.83 kW
